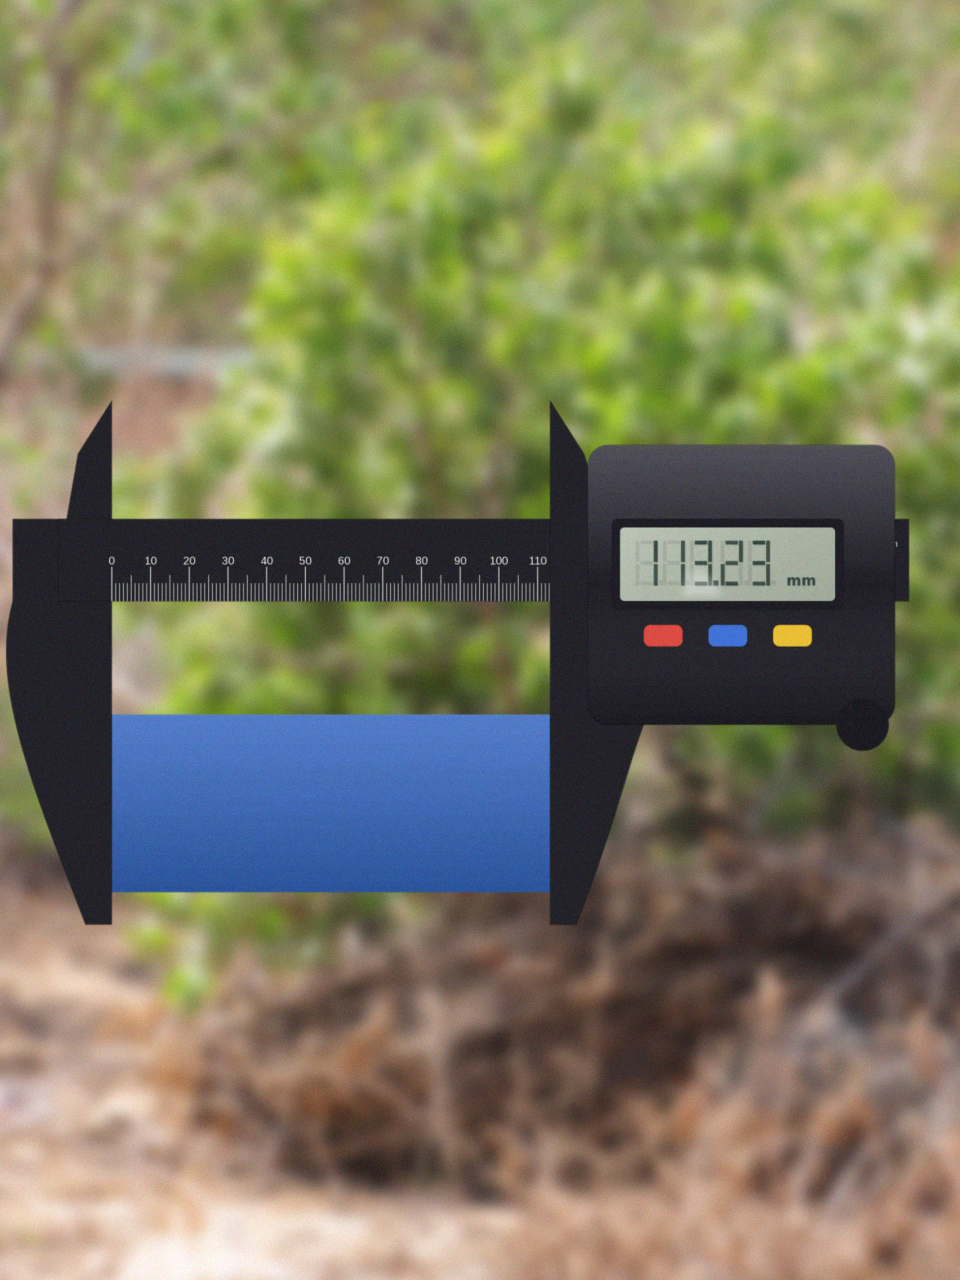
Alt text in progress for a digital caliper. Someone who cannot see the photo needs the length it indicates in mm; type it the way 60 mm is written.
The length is 113.23 mm
